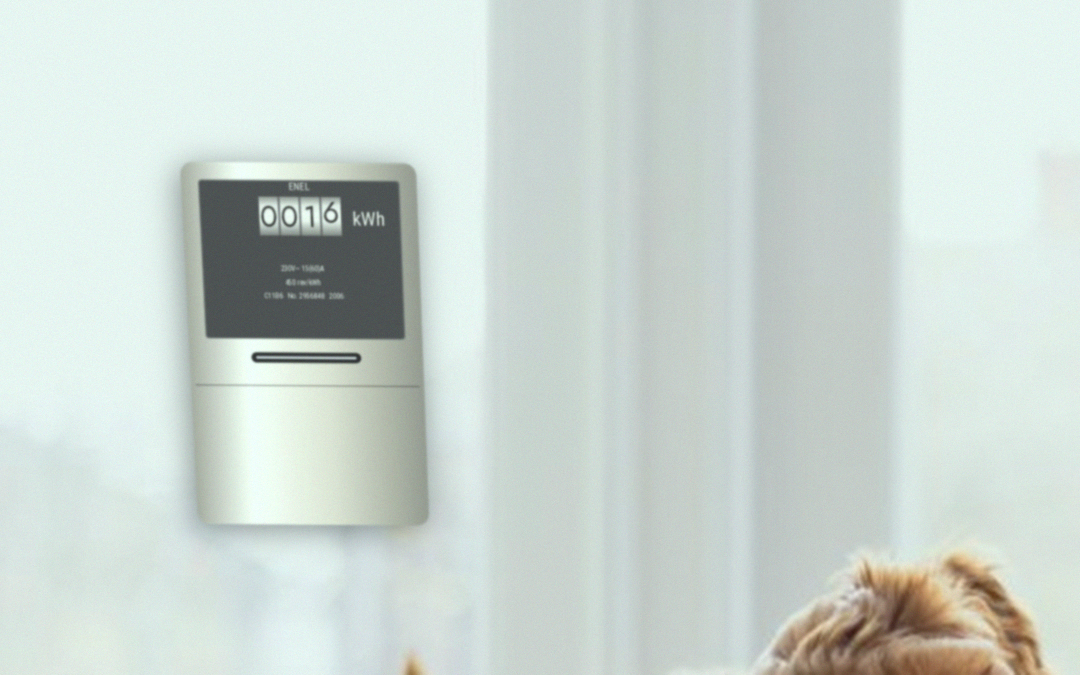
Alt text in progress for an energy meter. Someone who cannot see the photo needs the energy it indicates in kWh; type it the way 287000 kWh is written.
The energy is 16 kWh
